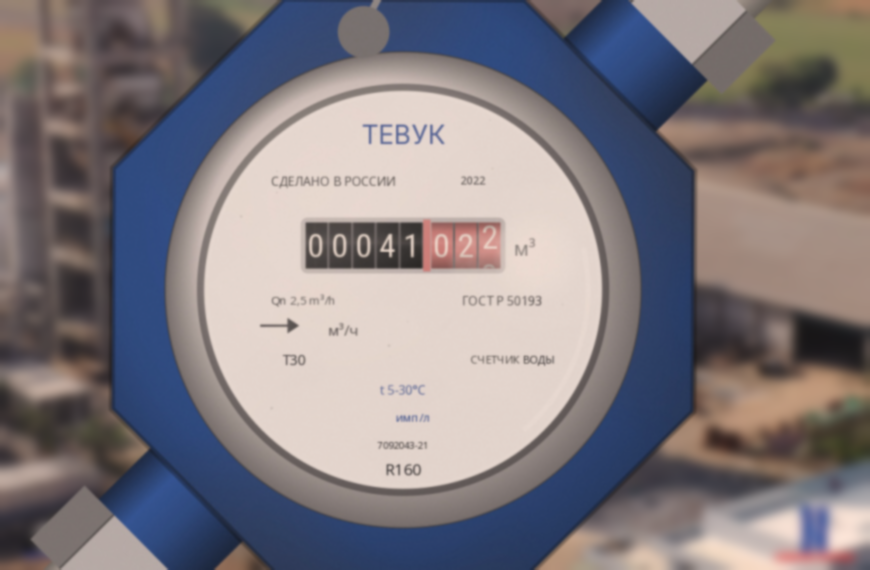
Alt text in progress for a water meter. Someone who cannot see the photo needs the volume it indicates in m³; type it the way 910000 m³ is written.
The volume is 41.022 m³
